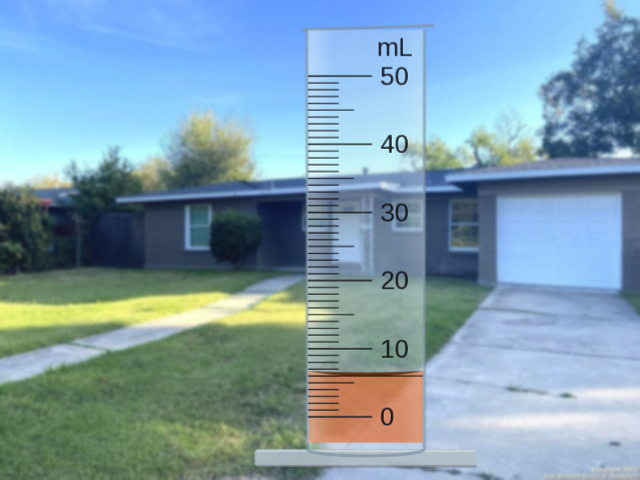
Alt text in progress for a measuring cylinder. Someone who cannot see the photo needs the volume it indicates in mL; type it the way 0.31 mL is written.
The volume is 6 mL
